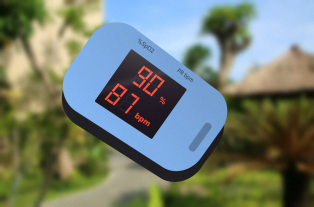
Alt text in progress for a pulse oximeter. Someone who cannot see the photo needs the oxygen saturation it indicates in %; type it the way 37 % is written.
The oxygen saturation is 90 %
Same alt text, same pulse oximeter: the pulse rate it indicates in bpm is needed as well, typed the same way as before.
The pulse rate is 87 bpm
